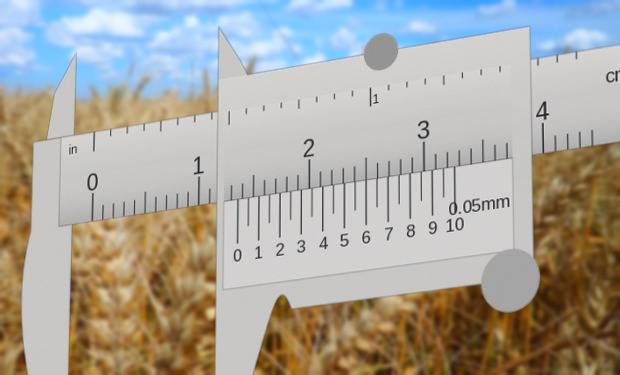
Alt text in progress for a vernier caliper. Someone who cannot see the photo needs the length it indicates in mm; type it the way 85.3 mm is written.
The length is 13.6 mm
